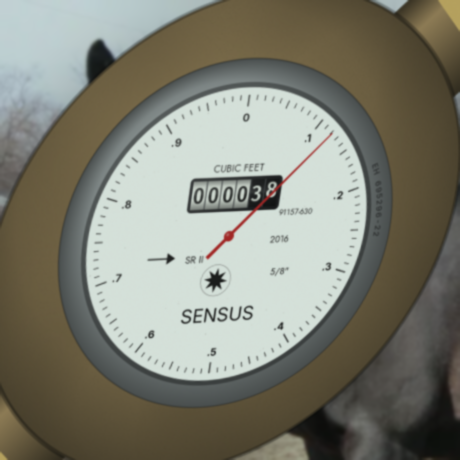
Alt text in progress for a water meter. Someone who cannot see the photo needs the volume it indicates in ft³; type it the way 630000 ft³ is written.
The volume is 38.12 ft³
